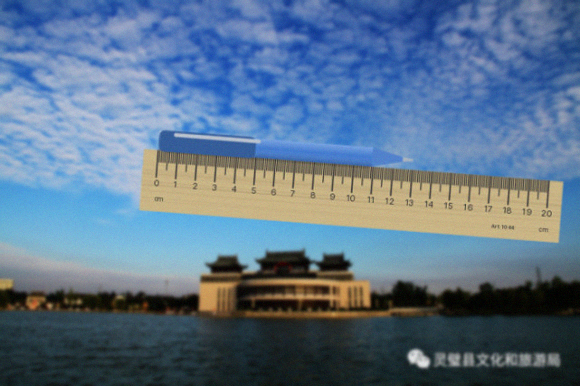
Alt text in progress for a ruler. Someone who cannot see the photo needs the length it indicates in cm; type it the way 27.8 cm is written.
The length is 13 cm
